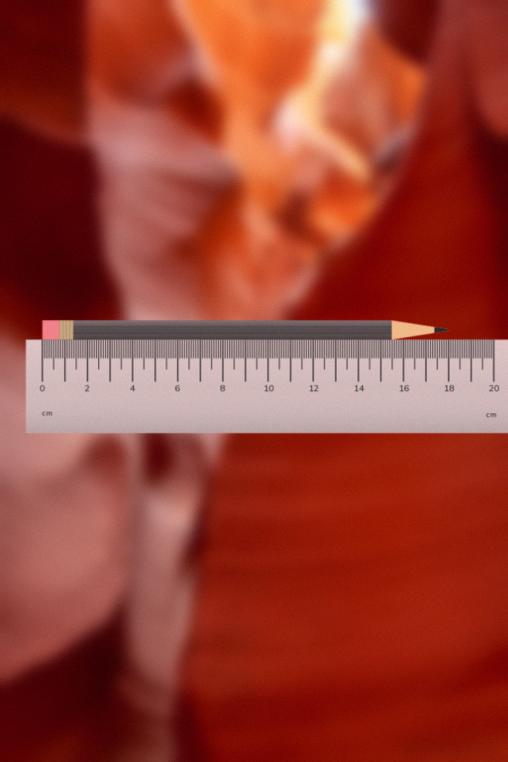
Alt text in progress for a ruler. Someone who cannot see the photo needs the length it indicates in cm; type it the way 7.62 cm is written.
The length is 18 cm
